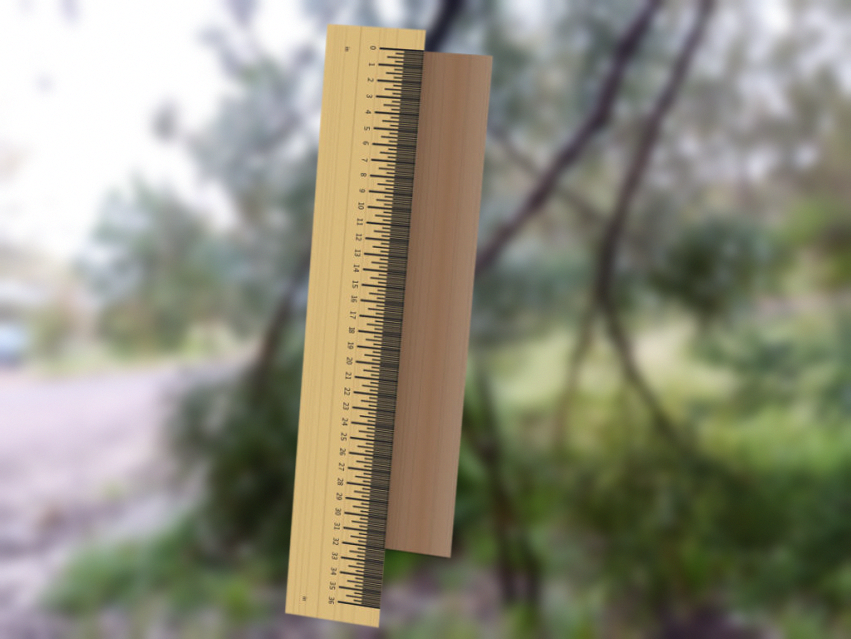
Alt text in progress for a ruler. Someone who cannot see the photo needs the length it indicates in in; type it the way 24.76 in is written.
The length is 32 in
